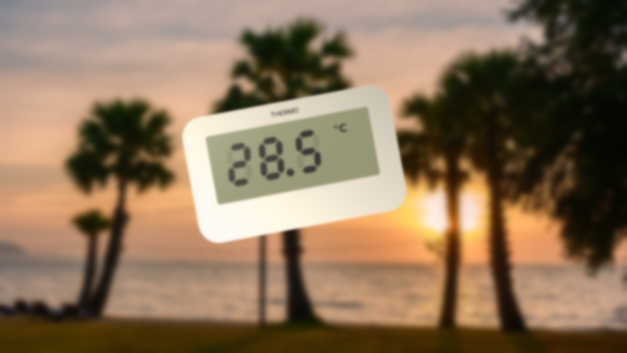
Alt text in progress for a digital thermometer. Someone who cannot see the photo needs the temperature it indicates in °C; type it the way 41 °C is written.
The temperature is 28.5 °C
